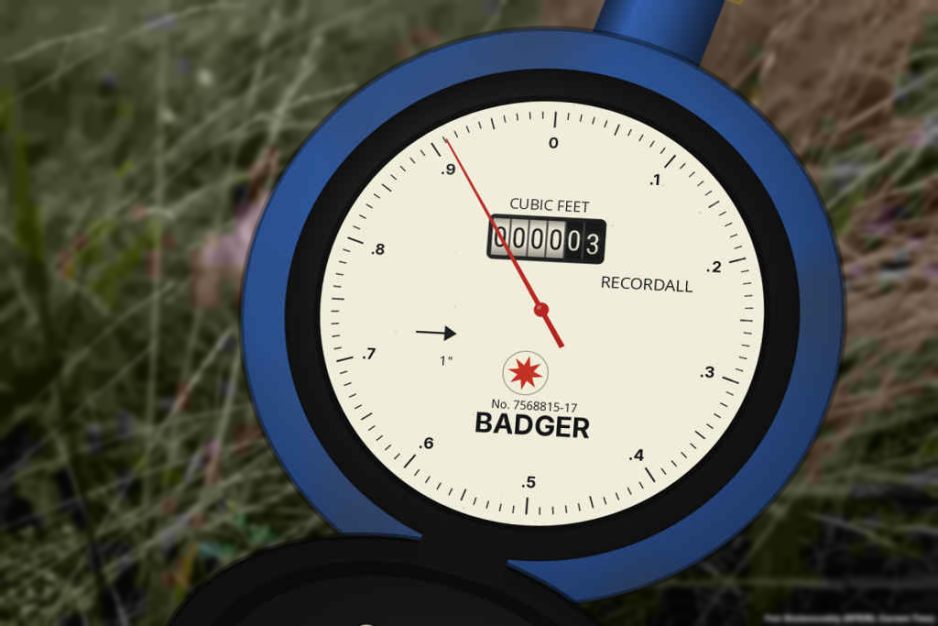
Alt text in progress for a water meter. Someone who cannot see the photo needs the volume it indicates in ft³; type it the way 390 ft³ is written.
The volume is 2.91 ft³
